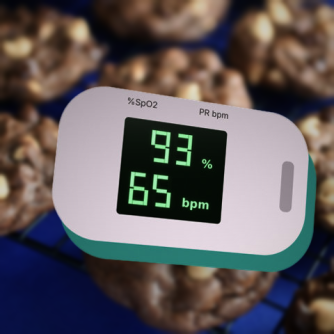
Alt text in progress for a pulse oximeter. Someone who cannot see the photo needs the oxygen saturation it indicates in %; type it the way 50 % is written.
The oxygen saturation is 93 %
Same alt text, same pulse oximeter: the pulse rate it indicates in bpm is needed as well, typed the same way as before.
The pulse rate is 65 bpm
